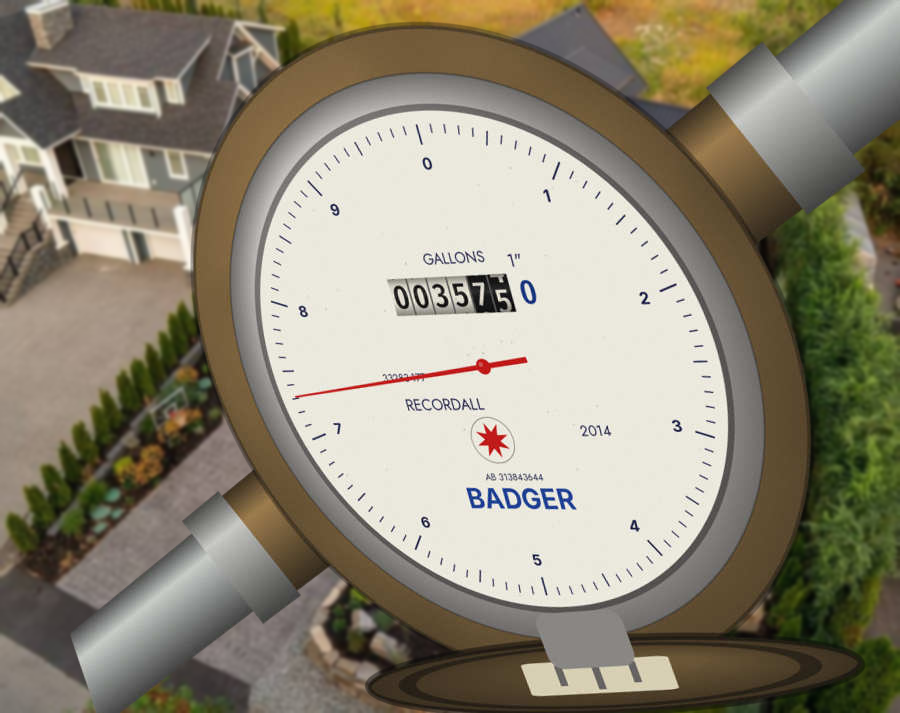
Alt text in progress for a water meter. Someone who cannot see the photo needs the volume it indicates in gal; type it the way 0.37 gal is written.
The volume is 35747.3 gal
